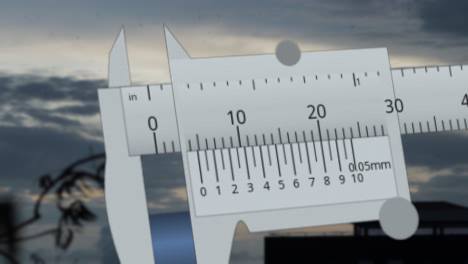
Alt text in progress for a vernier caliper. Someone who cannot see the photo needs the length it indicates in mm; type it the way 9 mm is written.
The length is 4.8 mm
